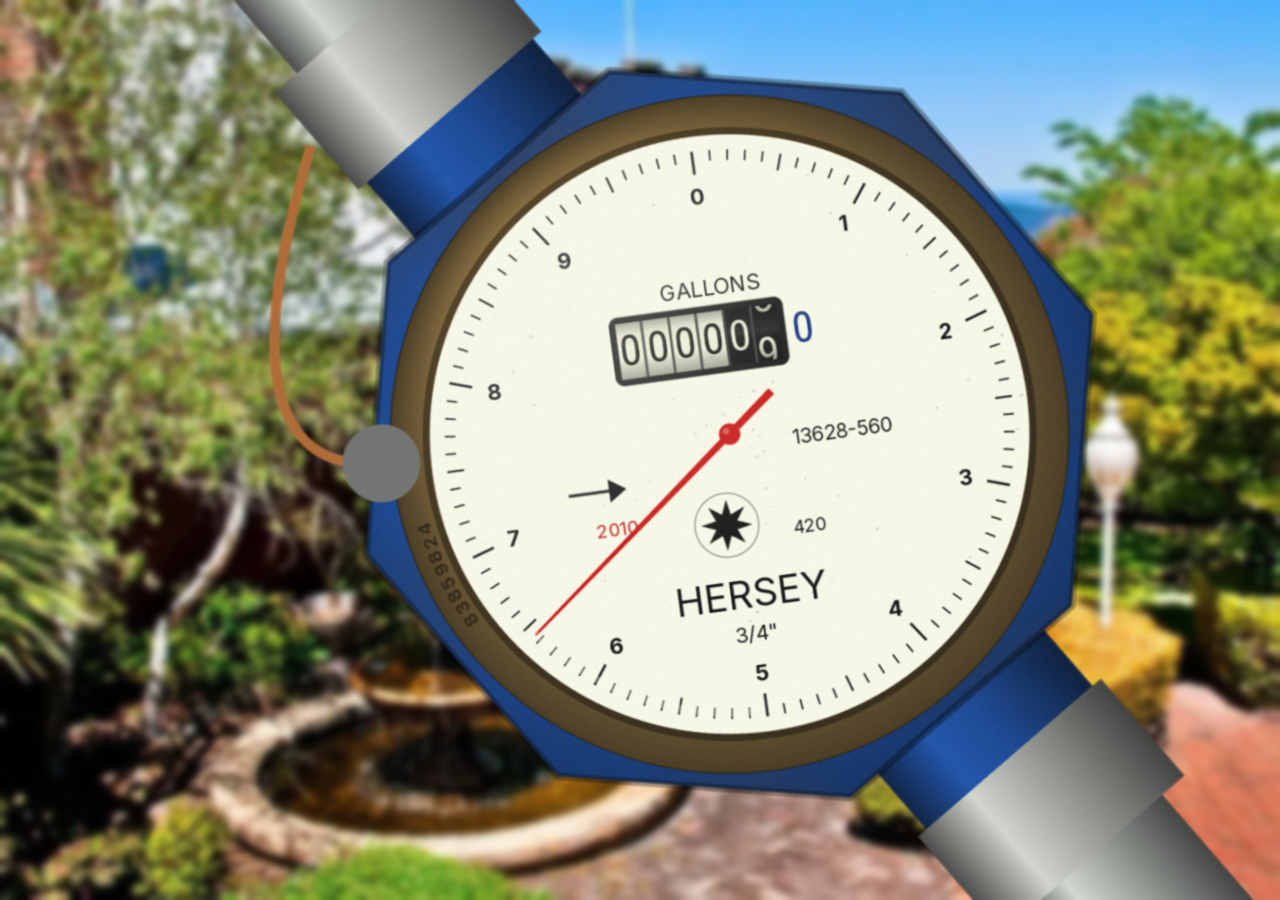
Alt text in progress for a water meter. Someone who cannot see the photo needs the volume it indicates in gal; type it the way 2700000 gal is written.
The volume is 86.4 gal
